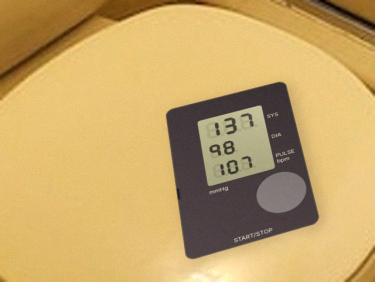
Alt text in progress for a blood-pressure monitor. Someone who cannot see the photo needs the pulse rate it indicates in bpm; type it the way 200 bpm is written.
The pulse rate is 107 bpm
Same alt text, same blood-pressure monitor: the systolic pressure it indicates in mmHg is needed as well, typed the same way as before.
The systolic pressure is 137 mmHg
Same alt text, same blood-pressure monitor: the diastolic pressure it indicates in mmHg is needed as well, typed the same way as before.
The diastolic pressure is 98 mmHg
